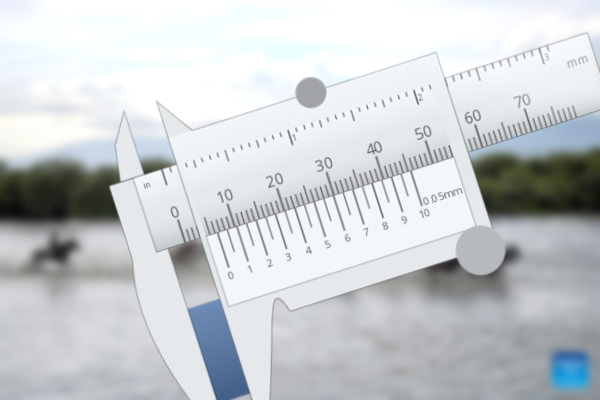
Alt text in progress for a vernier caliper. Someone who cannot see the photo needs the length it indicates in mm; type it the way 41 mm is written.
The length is 6.5 mm
